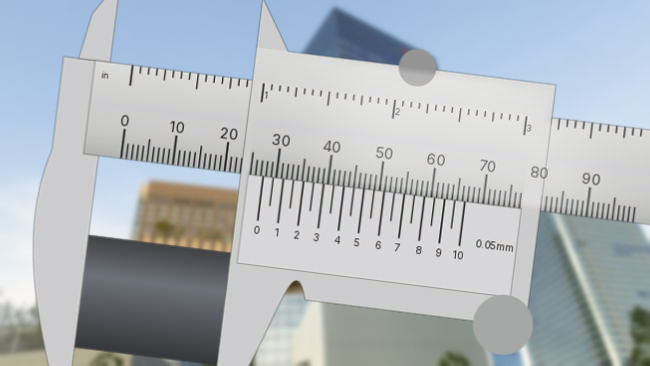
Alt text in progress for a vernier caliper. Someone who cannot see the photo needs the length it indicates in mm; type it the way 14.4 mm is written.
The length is 27.5 mm
